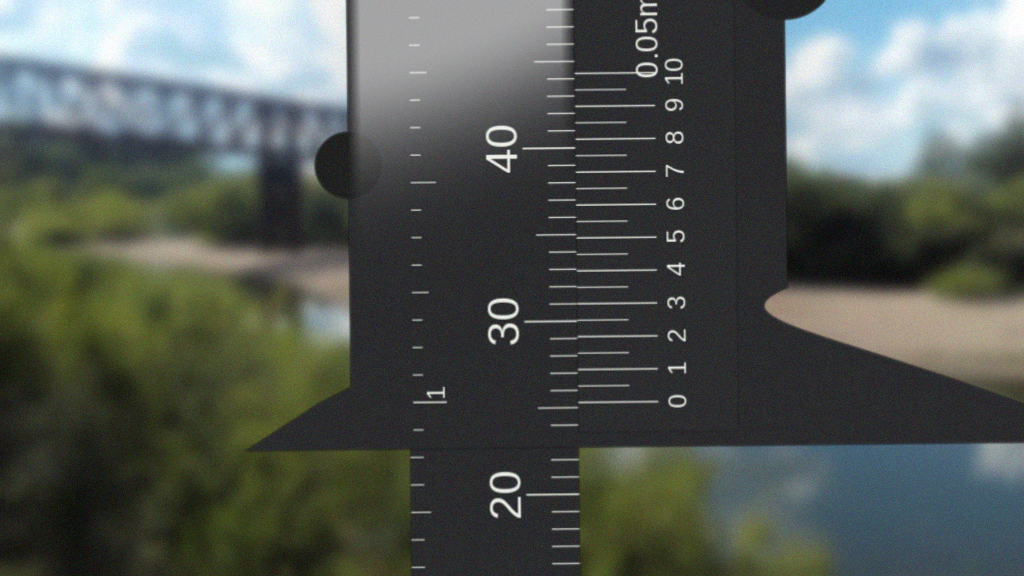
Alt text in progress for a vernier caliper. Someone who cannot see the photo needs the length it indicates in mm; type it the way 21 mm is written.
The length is 25.3 mm
